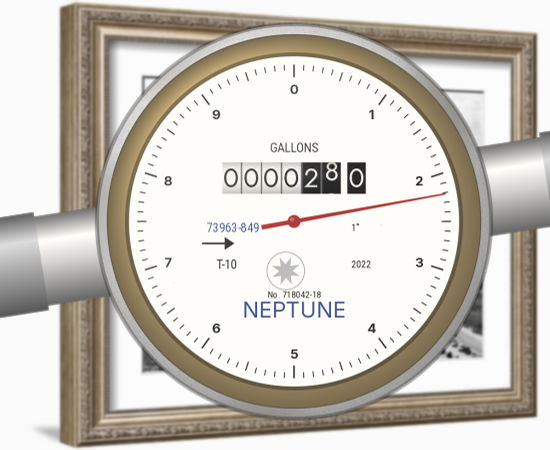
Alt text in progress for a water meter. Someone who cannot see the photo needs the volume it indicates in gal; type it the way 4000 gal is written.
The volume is 282.2 gal
